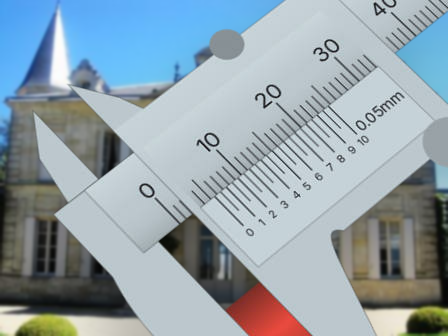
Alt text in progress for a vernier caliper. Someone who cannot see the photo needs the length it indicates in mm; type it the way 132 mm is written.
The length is 5.6 mm
